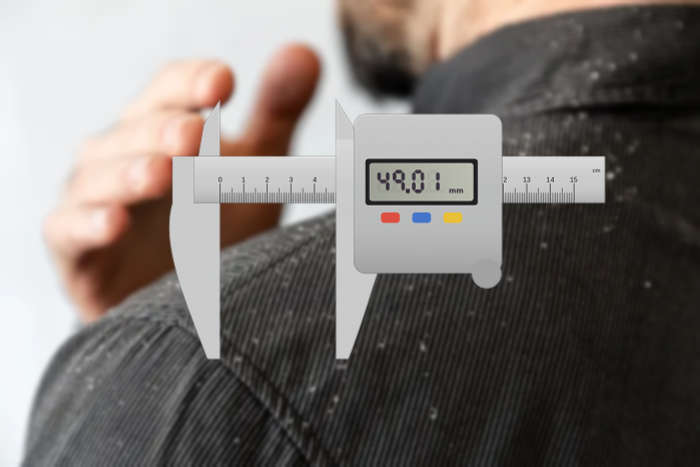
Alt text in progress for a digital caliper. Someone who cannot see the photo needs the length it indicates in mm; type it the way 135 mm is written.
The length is 49.01 mm
